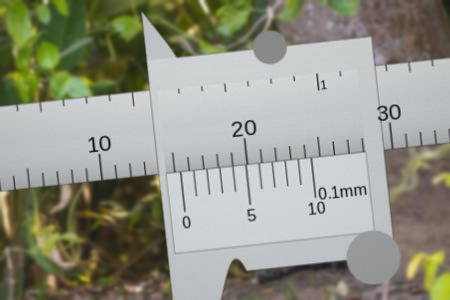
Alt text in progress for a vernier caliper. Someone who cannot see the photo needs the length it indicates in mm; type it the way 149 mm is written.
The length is 15.4 mm
